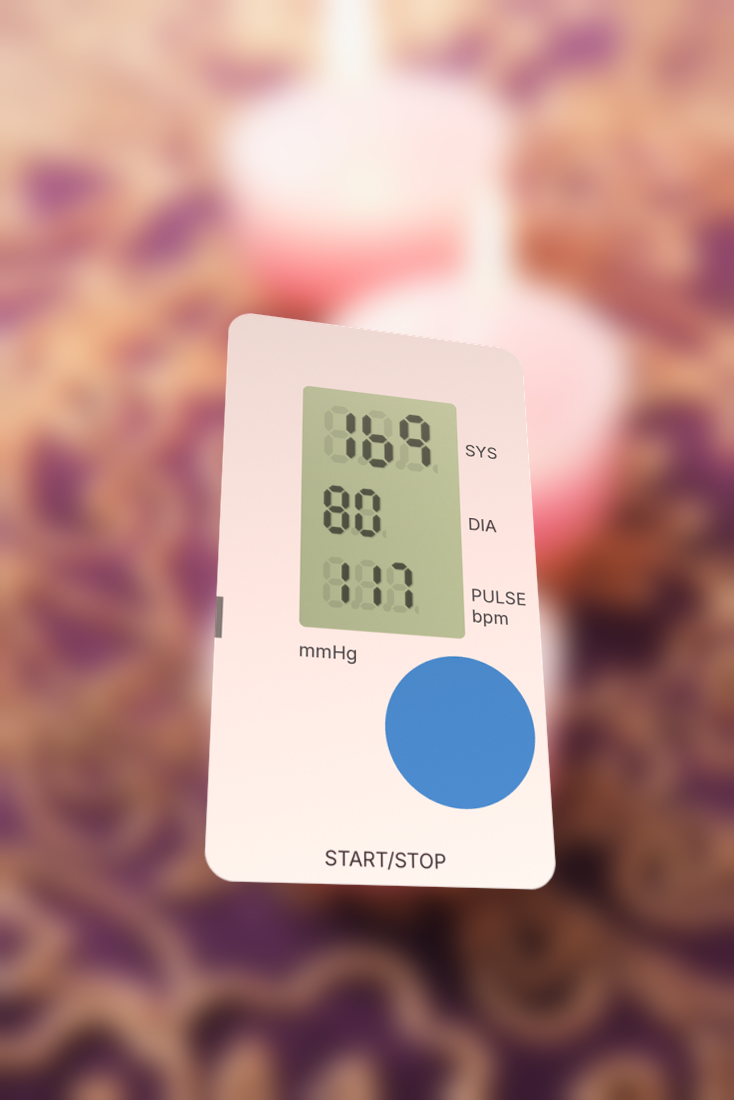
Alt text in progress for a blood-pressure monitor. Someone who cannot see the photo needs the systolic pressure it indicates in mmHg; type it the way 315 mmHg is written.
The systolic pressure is 169 mmHg
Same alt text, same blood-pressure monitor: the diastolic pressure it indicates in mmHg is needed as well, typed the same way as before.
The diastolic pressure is 80 mmHg
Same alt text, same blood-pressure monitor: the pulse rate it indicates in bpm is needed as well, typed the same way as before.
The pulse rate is 117 bpm
